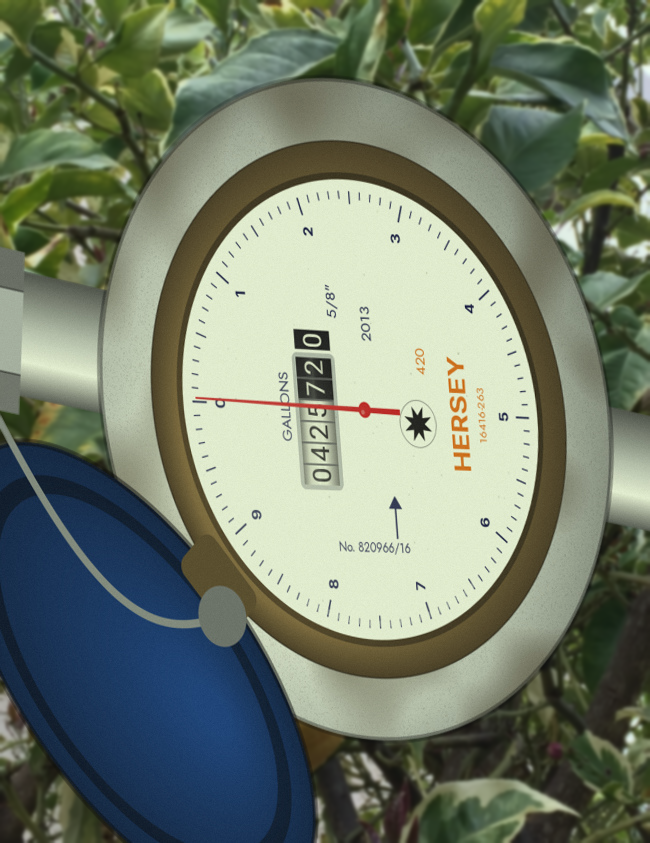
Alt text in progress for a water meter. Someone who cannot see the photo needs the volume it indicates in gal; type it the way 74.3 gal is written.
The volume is 425720.0 gal
